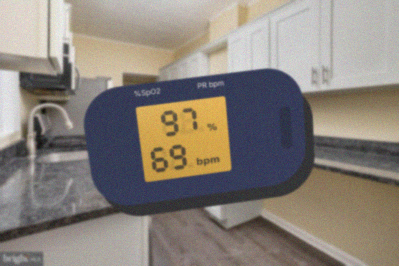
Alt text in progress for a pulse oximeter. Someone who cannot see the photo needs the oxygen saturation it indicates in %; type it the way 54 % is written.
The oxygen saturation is 97 %
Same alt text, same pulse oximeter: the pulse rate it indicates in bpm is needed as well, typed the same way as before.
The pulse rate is 69 bpm
